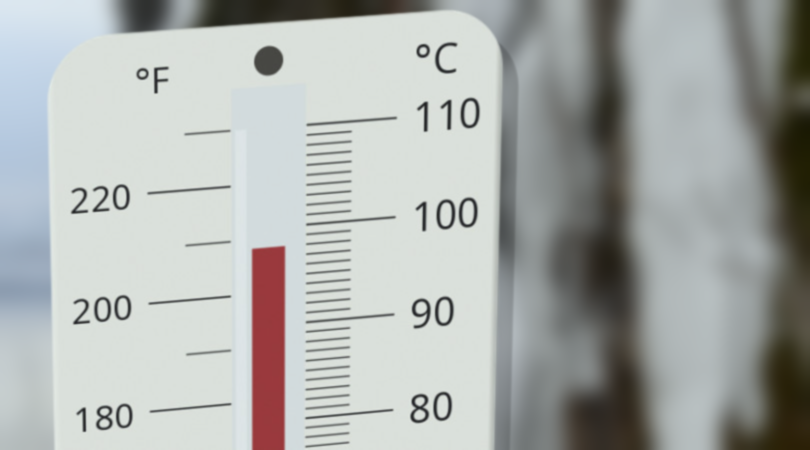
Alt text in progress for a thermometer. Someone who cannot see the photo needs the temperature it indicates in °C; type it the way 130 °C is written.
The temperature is 98 °C
